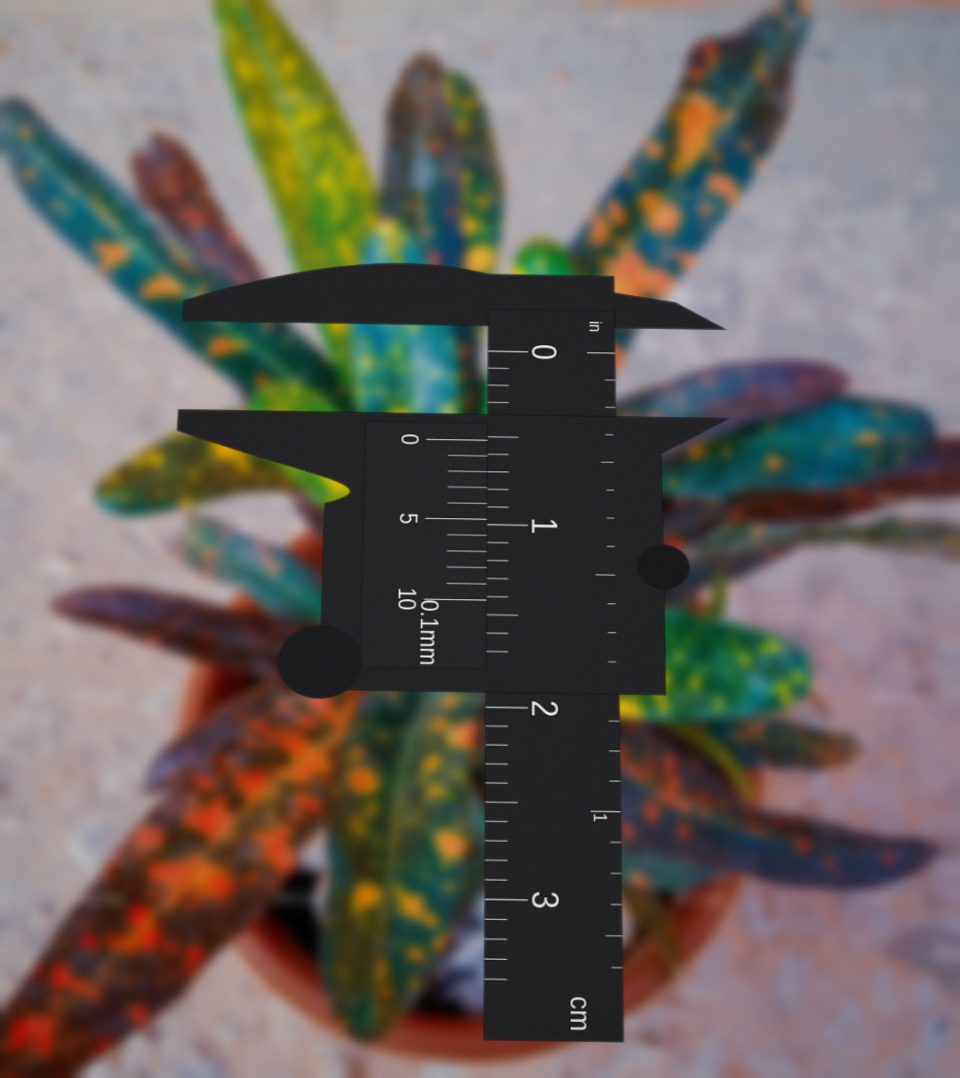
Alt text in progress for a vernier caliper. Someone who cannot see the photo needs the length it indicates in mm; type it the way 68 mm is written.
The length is 5.2 mm
